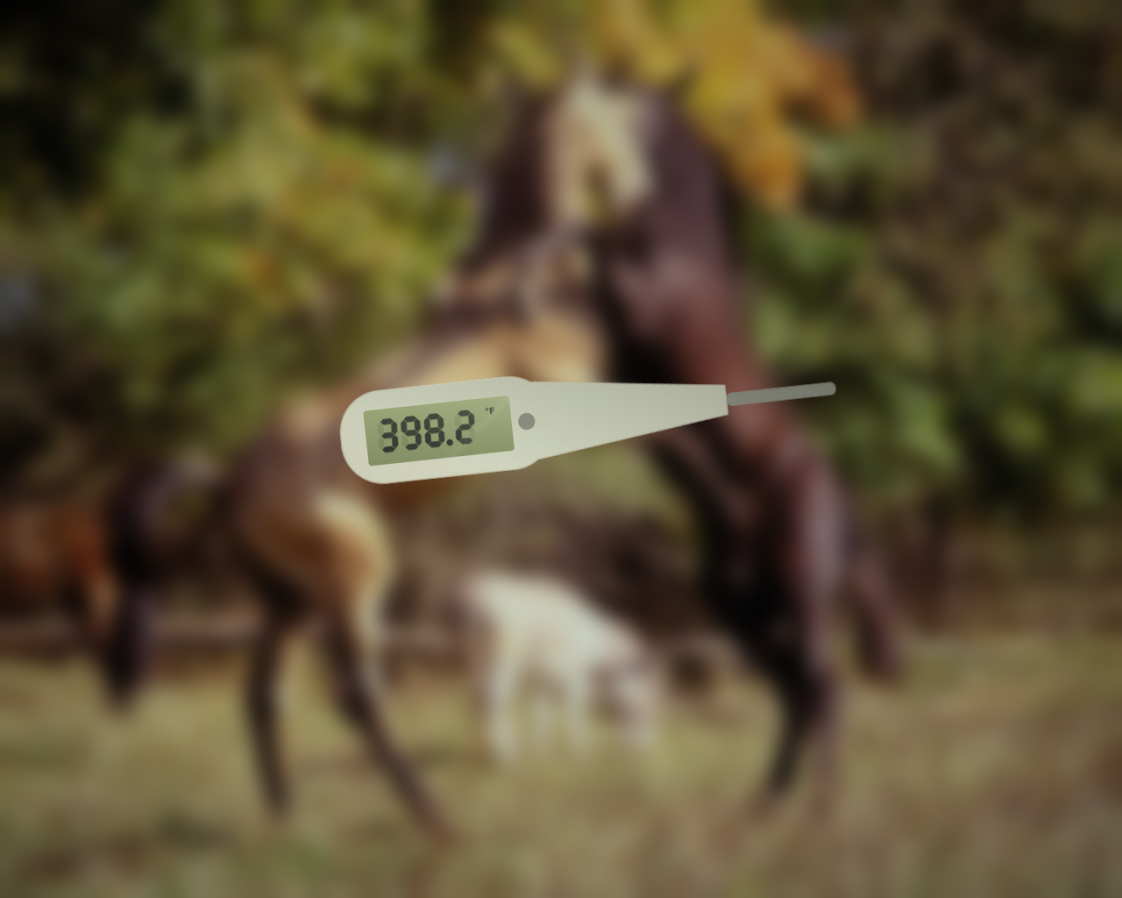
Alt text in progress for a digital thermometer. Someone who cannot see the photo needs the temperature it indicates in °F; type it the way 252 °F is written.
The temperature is 398.2 °F
